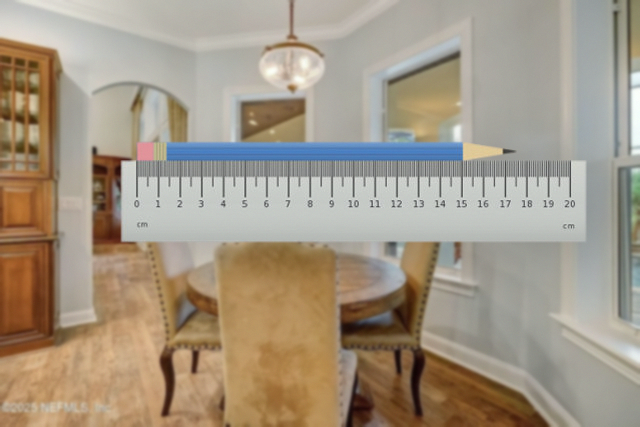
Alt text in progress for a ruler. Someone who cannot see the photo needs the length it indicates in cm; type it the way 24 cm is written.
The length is 17.5 cm
